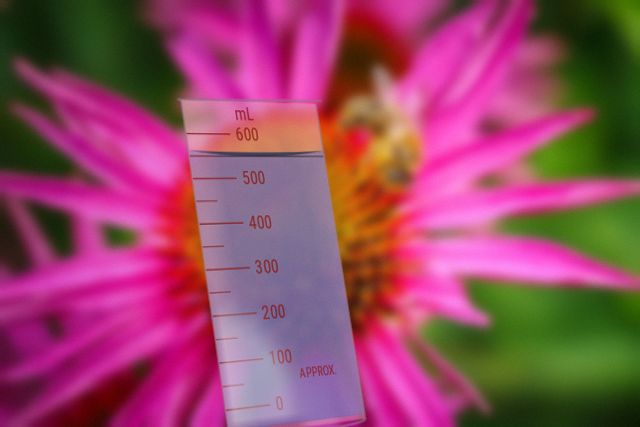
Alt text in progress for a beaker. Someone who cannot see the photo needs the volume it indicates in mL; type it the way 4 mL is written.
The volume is 550 mL
